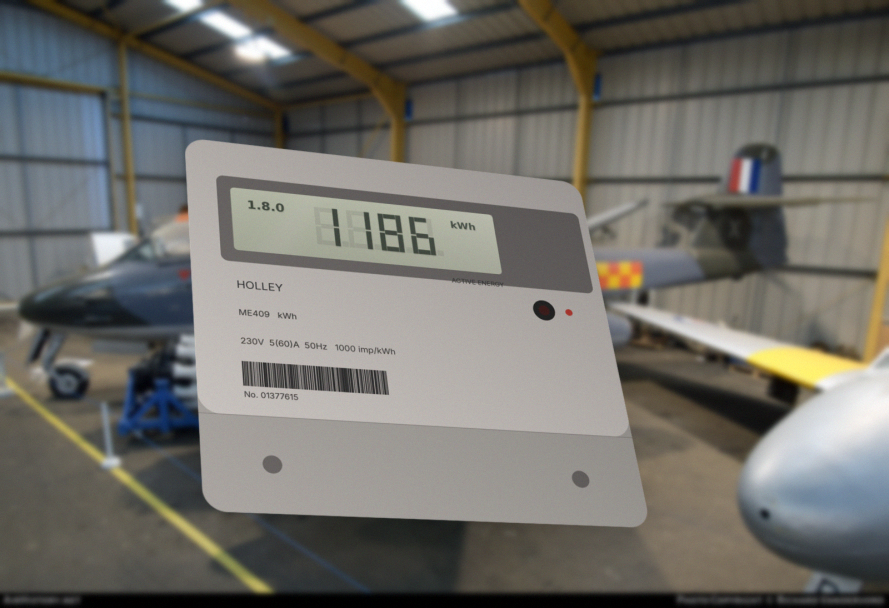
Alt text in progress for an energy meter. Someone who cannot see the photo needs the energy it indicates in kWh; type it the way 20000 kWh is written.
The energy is 1186 kWh
